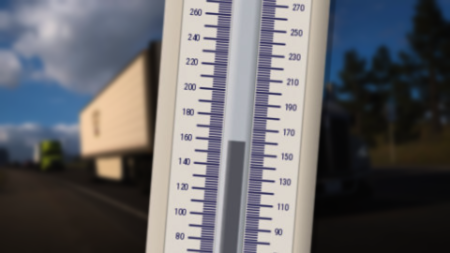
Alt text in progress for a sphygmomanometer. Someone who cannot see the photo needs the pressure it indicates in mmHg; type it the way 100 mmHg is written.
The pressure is 160 mmHg
